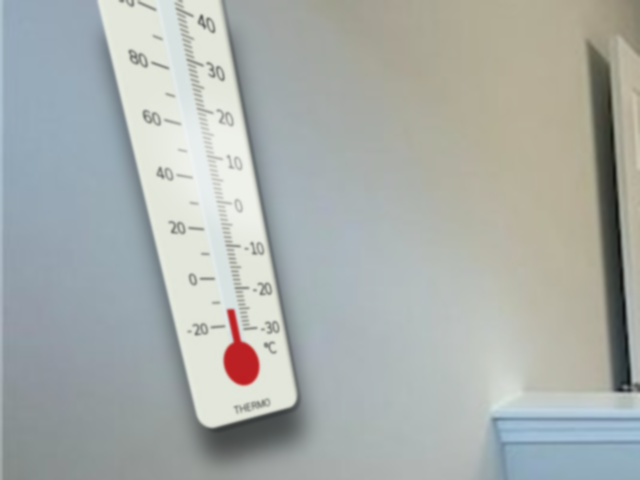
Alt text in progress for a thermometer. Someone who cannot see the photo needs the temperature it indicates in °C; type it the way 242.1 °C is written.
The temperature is -25 °C
